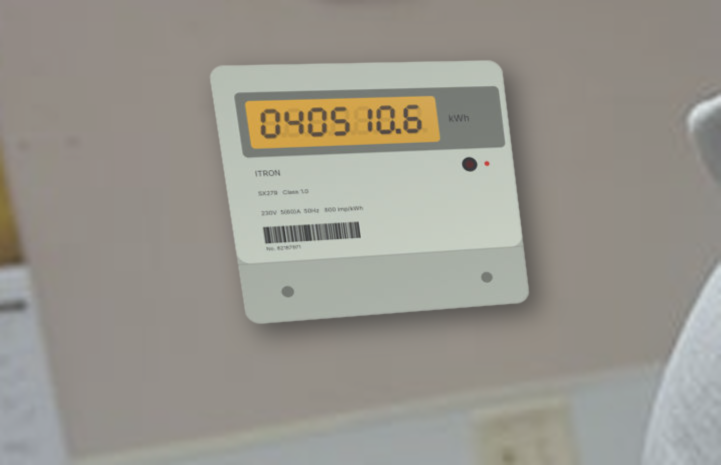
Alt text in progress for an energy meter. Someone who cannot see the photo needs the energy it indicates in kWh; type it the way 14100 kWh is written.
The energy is 40510.6 kWh
